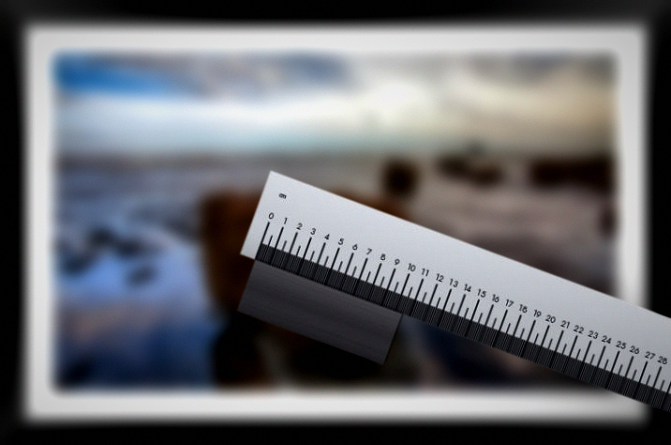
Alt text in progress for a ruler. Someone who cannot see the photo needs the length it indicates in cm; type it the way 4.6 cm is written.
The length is 10.5 cm
